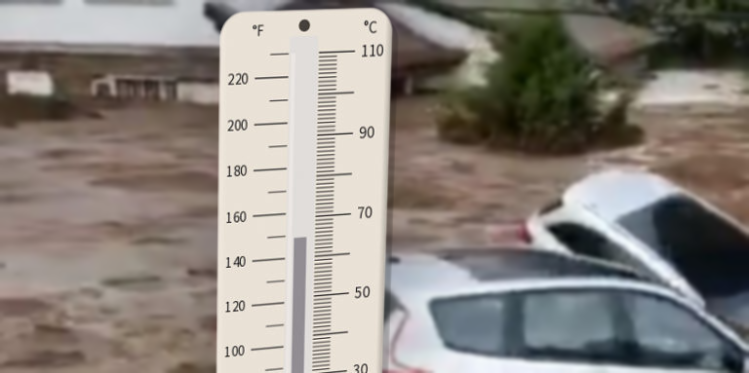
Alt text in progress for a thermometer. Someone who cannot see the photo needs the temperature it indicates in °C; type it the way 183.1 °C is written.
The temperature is 65 °C
